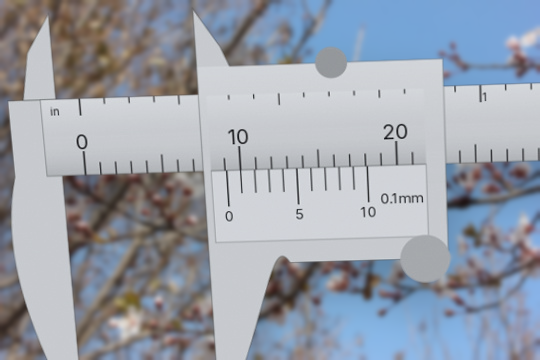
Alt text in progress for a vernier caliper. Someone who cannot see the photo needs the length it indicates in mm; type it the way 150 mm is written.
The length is 9.1 mm
